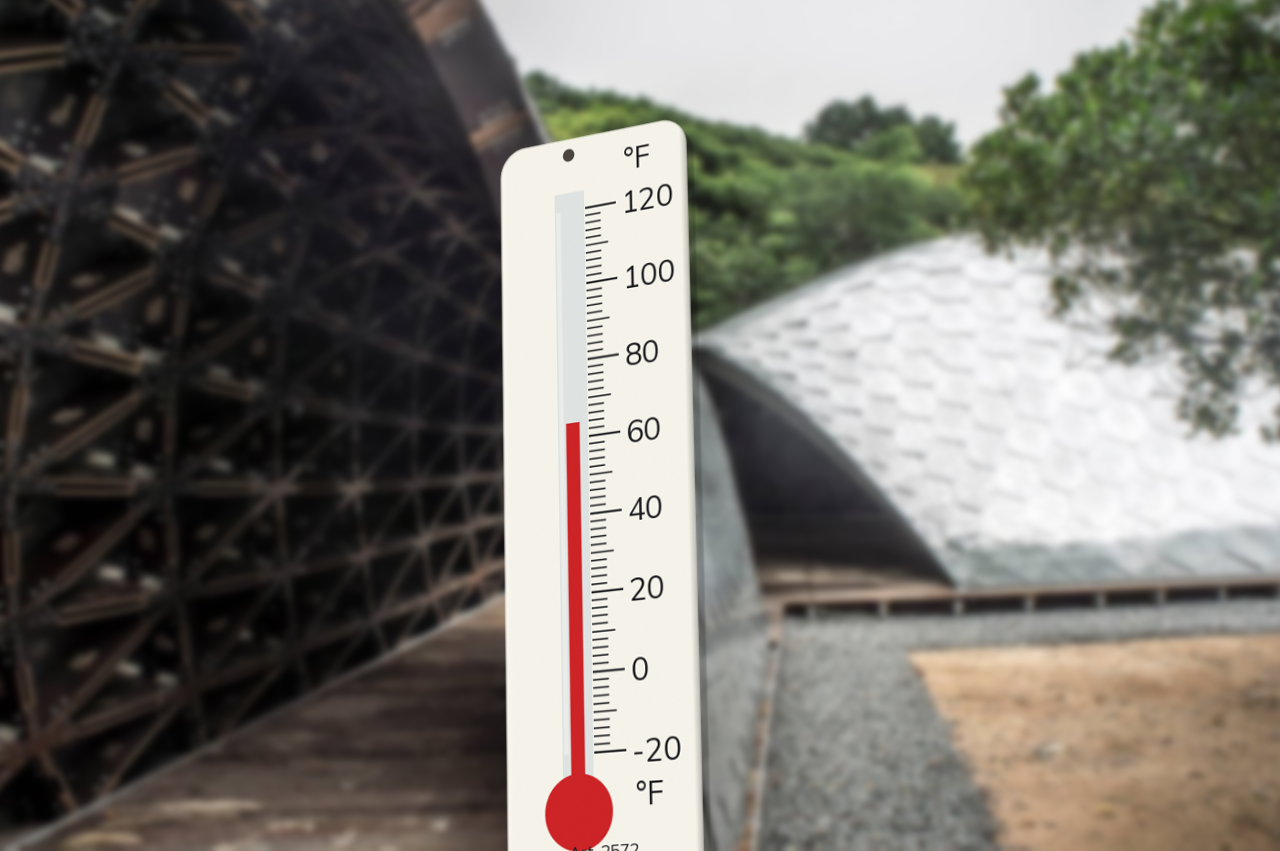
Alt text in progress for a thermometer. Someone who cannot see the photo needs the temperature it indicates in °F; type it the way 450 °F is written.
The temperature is 64 °F
